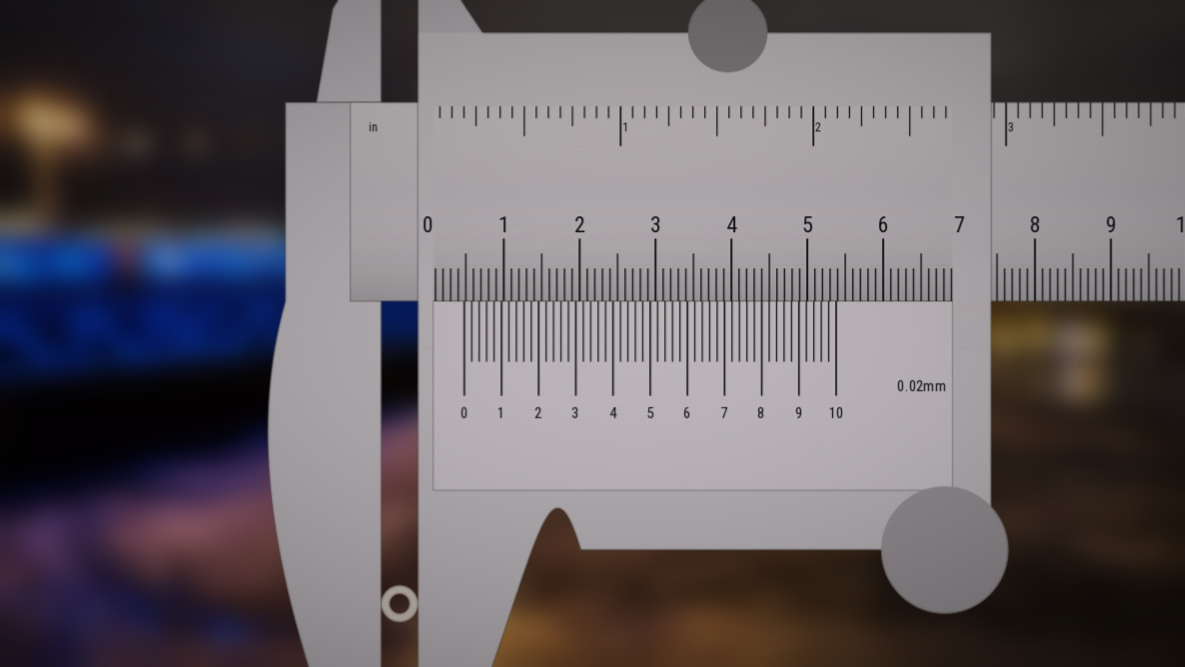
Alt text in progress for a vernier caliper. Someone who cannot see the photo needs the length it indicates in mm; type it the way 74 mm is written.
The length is 4.8 mm
